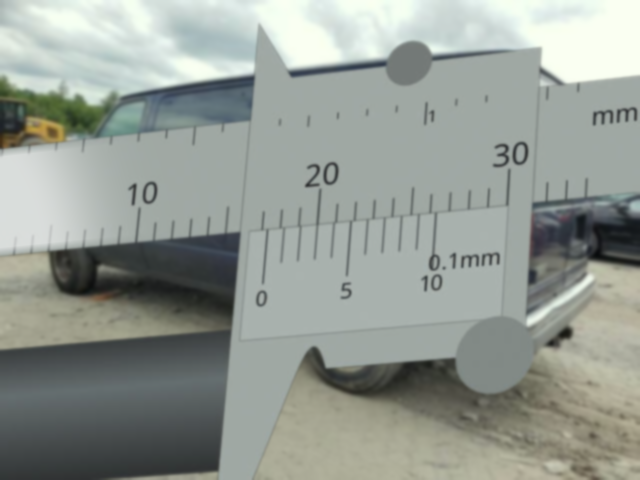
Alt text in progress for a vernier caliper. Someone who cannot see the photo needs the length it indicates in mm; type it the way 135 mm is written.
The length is 17.3 mm
